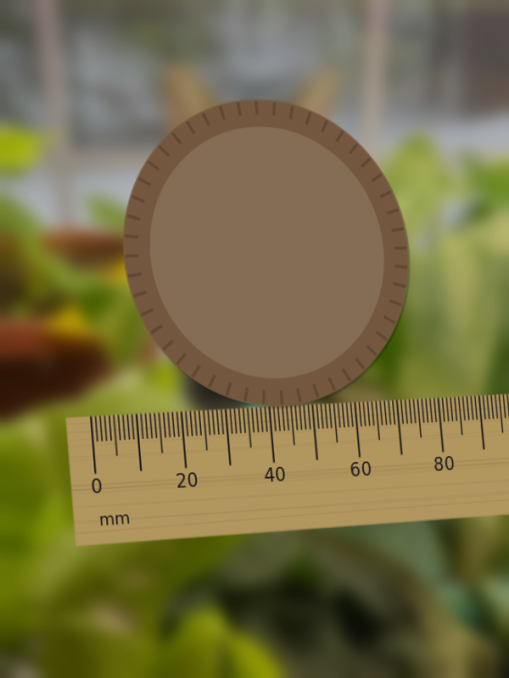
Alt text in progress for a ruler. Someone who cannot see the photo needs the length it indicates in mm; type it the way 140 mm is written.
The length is 66 mm
